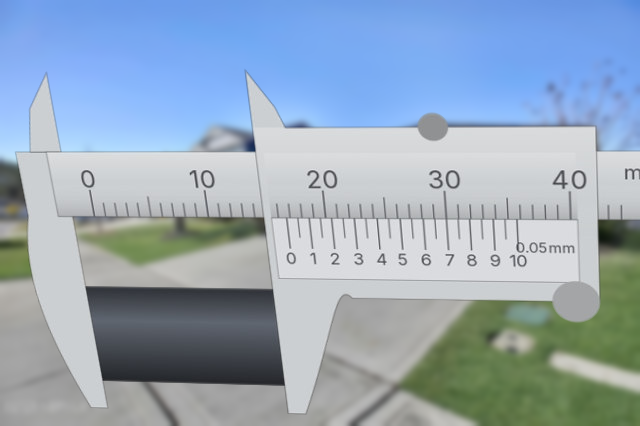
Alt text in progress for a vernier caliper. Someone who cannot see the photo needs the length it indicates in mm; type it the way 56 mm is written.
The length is 16.7 mm
